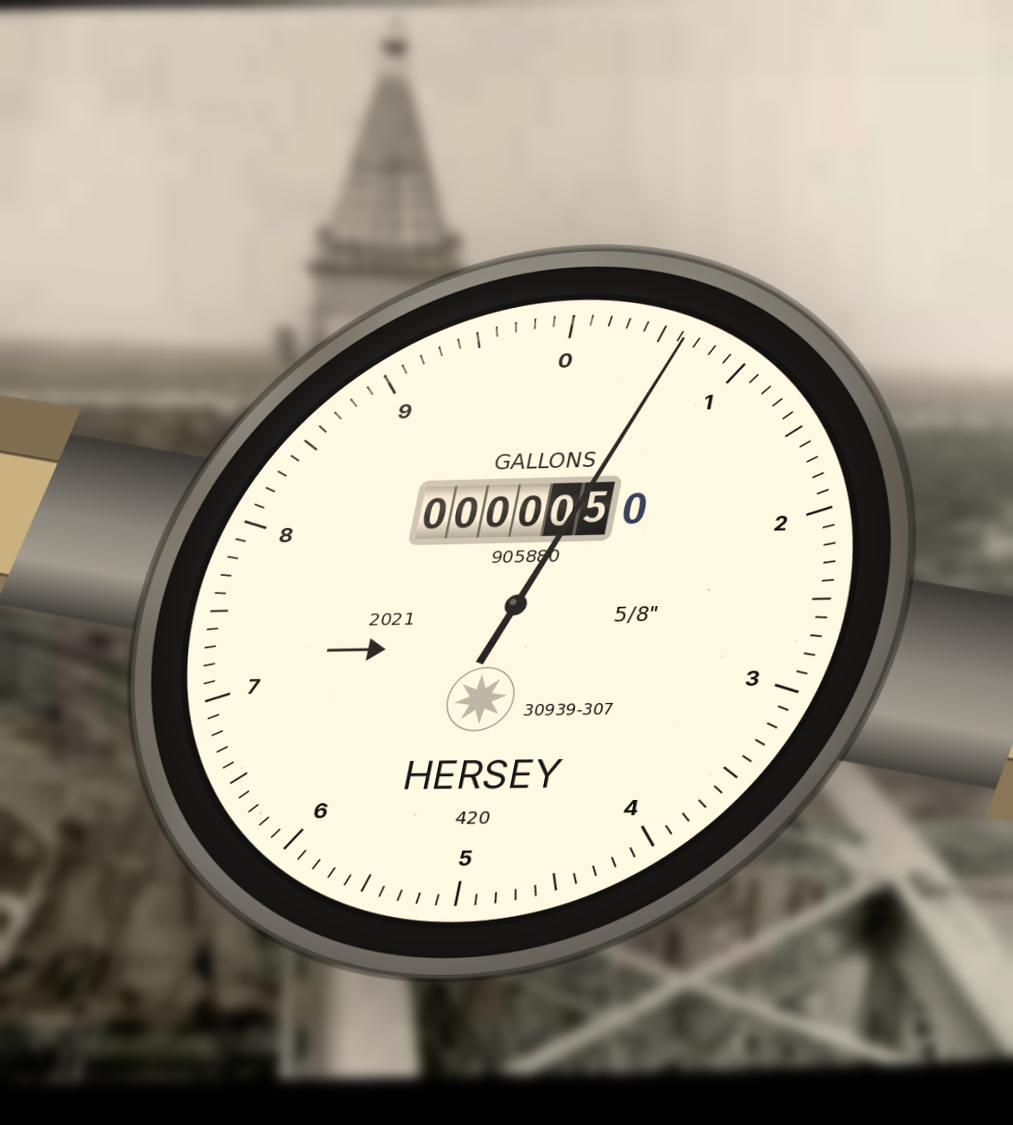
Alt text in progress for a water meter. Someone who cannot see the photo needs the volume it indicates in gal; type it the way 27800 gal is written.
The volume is 50.6 gal
